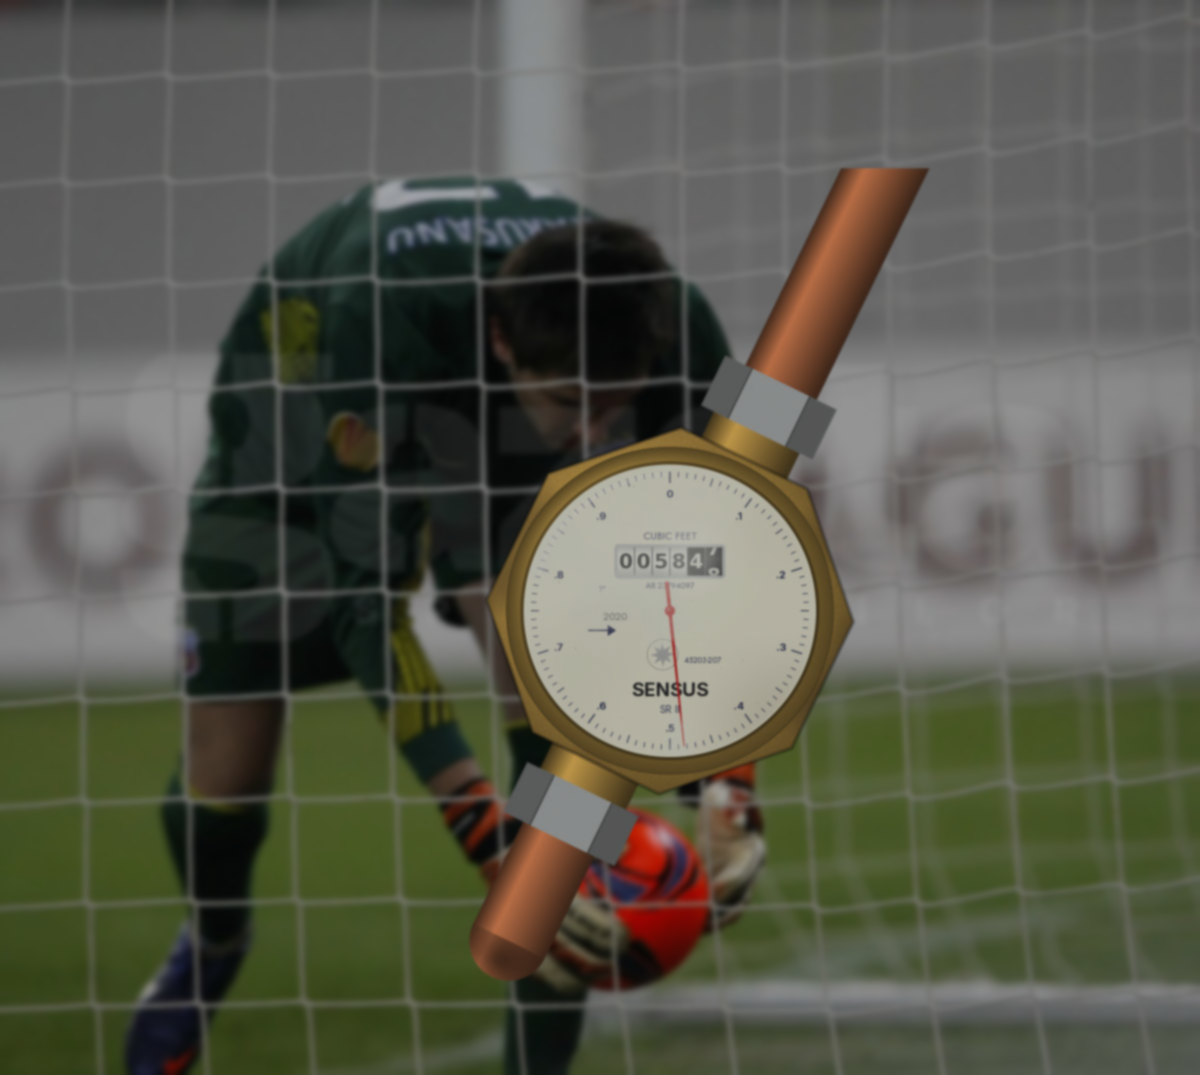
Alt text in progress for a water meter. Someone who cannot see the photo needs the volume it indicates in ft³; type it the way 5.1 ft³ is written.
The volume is 5847.48 ft³
